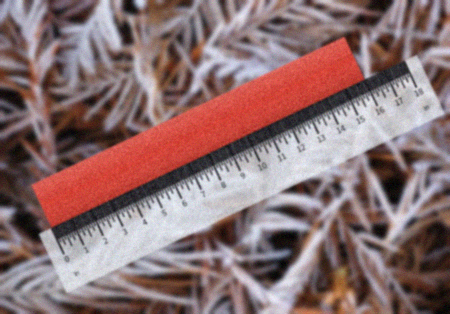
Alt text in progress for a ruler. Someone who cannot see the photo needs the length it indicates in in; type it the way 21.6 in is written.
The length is 16 in
